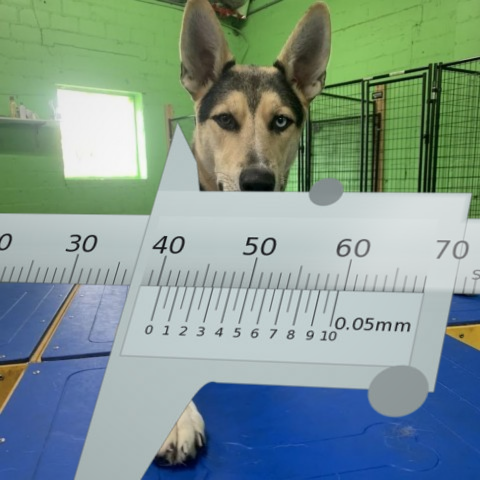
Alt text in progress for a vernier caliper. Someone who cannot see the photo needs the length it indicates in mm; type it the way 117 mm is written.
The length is 40.4 mm
